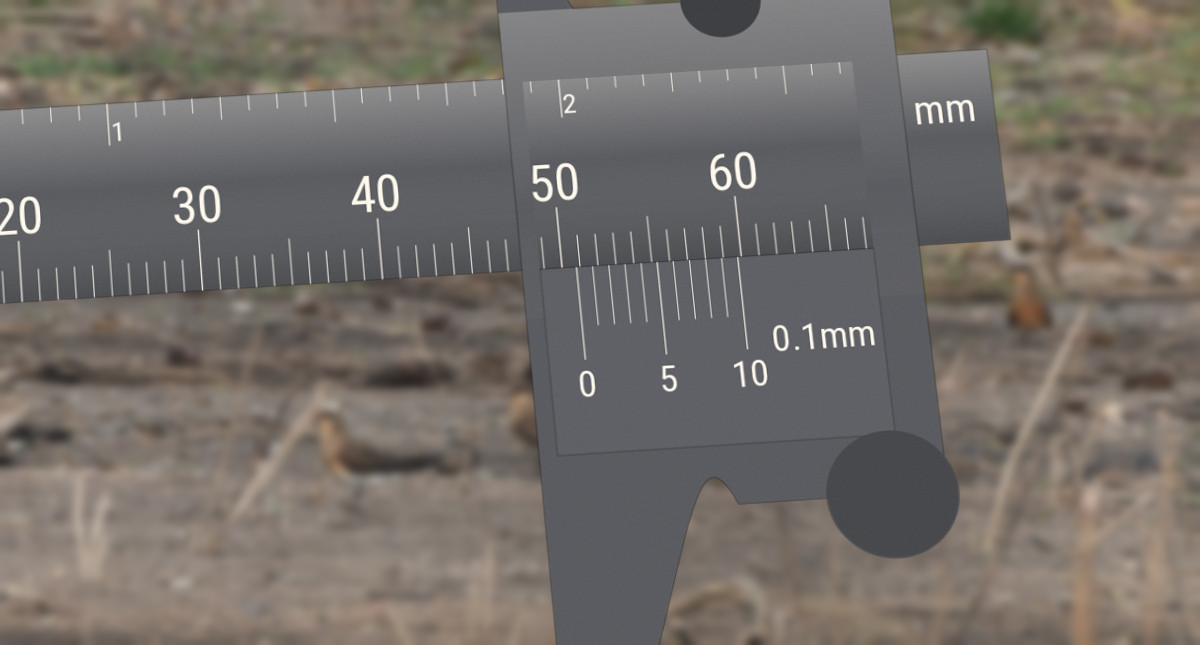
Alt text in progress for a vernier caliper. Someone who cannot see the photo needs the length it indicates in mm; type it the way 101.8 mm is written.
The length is 50.8 mm
